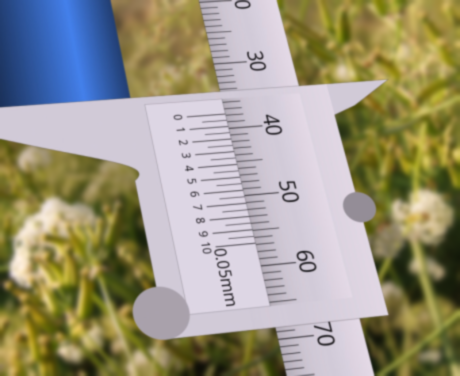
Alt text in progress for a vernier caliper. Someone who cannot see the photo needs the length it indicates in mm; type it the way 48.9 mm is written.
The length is 37.8 mm
